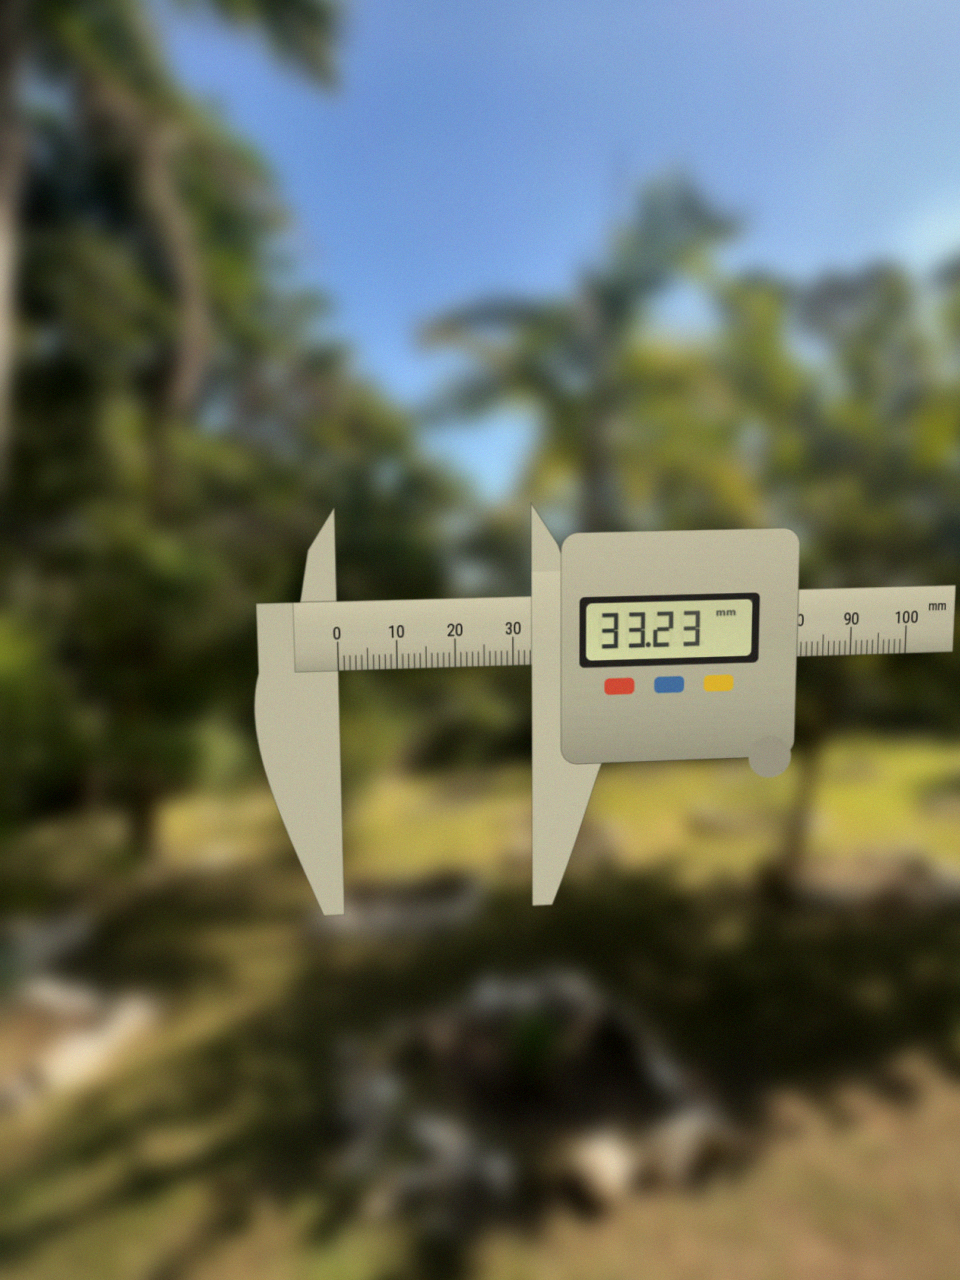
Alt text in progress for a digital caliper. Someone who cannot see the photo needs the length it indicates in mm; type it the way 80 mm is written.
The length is 33.23 mm
